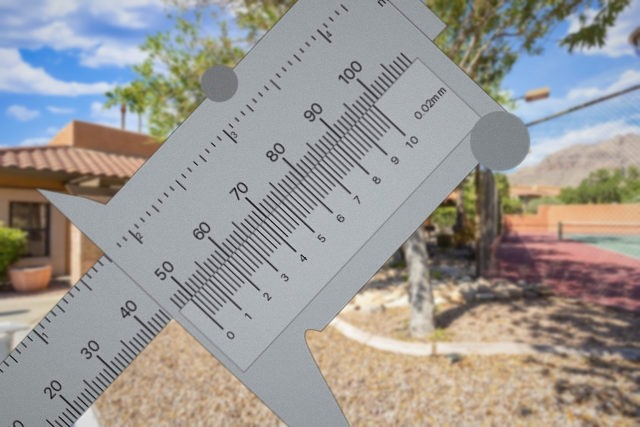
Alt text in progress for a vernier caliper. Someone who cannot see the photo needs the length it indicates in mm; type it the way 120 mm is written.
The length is 49.5 mm
